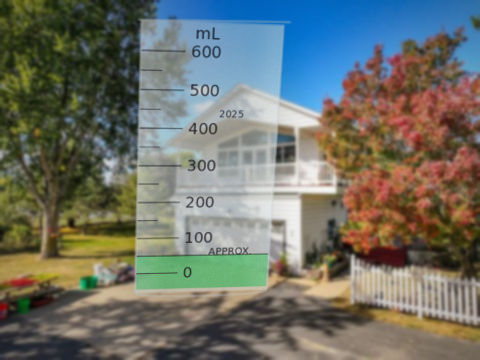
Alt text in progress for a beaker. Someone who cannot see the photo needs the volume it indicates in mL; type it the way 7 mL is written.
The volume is 50 mL
